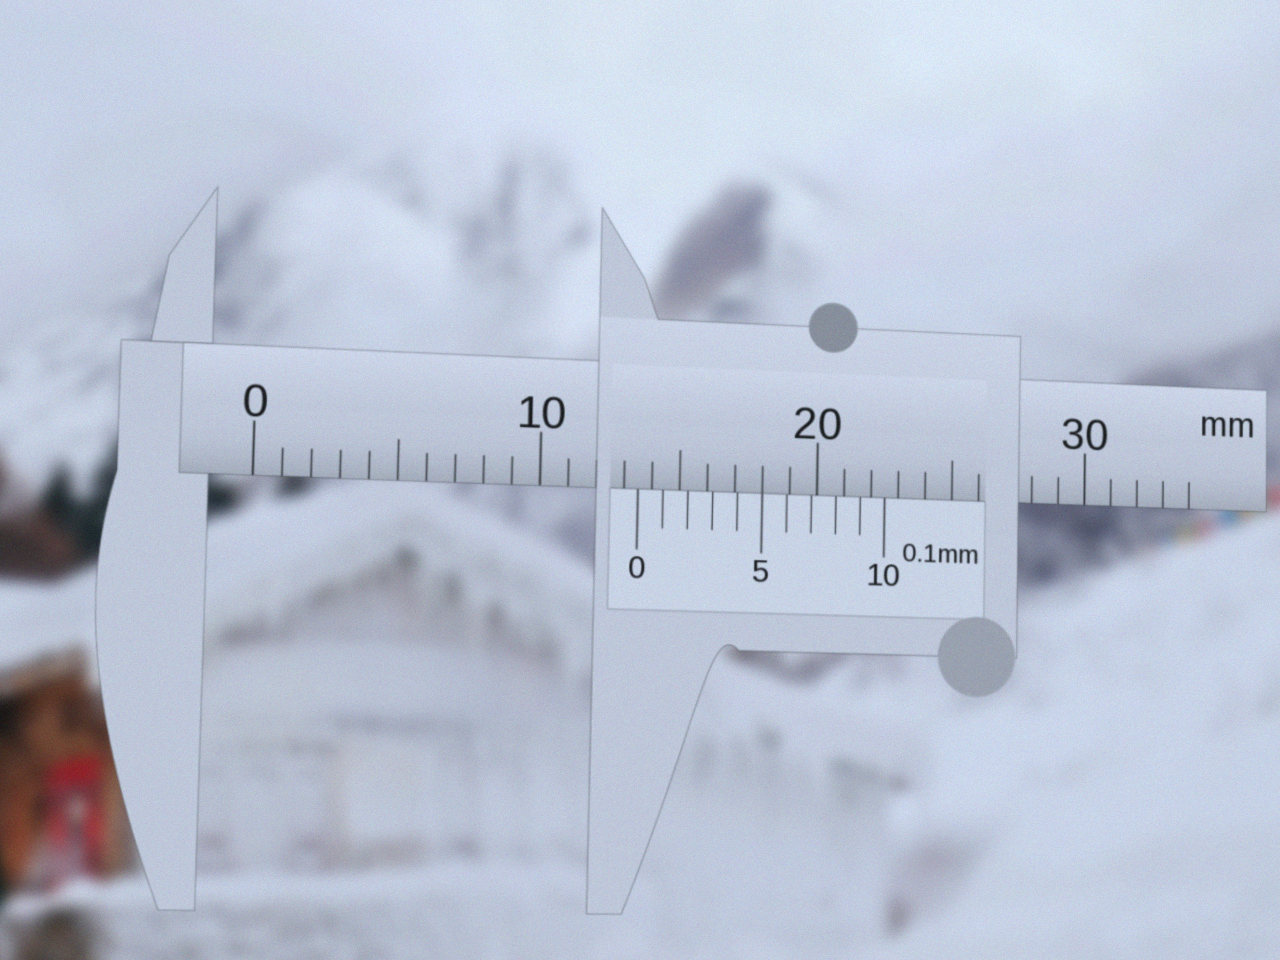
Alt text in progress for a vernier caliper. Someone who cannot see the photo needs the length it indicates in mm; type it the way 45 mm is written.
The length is 13.5 mm
